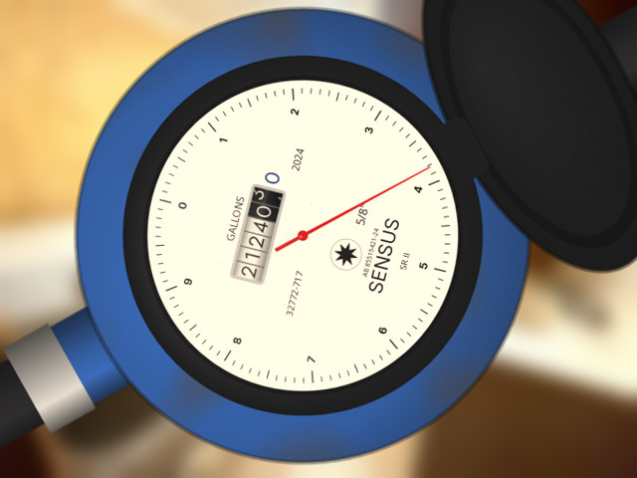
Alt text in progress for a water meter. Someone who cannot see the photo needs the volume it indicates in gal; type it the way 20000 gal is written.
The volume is 2124033.8 gal
